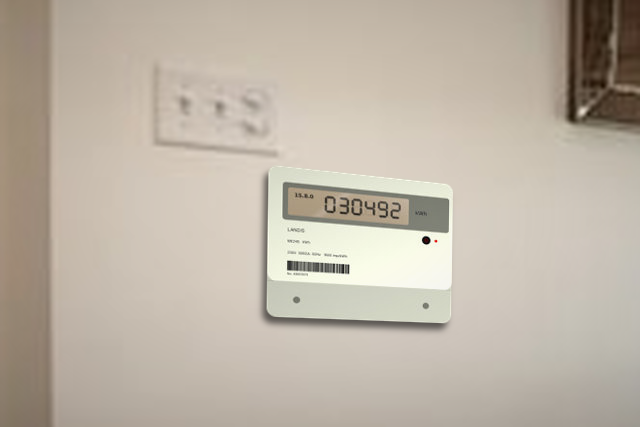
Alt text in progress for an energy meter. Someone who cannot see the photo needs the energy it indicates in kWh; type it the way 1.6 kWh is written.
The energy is 30492 kWh
